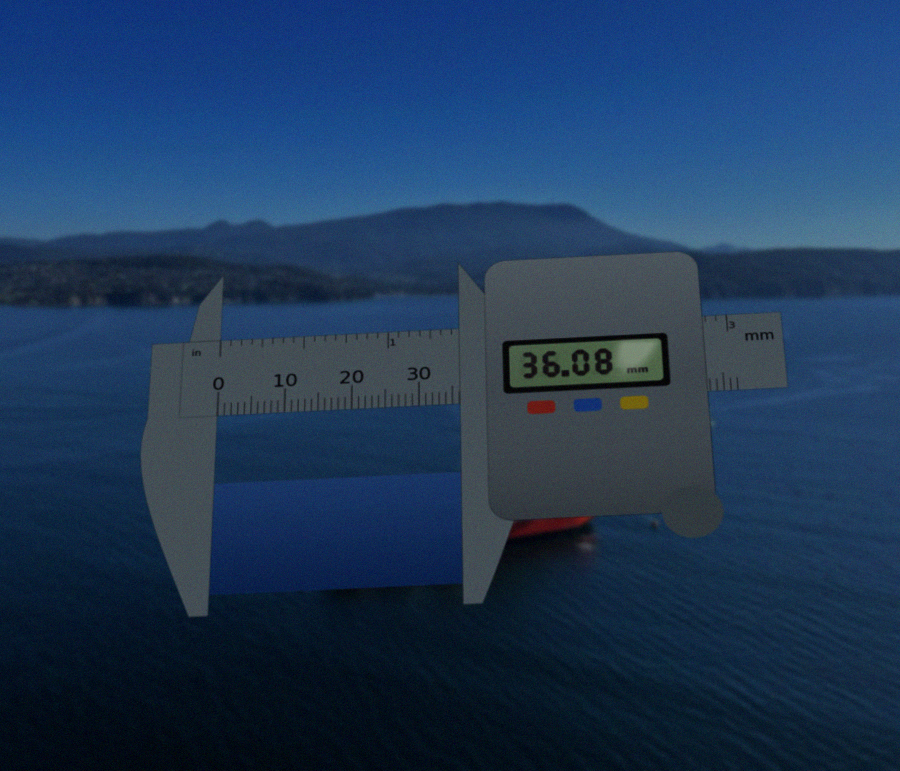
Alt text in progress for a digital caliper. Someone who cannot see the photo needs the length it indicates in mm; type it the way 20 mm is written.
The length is 36.08 mm
